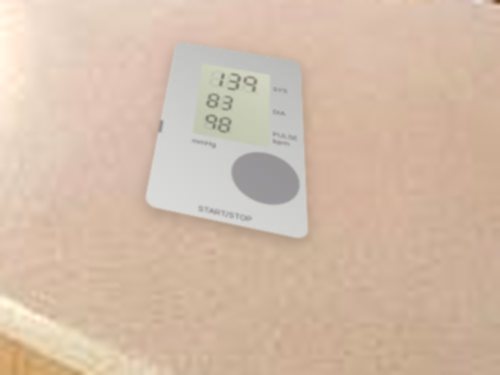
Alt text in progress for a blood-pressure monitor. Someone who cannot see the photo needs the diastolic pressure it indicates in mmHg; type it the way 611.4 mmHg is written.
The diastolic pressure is 83 mmHg
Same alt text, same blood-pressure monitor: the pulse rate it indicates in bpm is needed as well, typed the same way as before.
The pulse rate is 98 bpm
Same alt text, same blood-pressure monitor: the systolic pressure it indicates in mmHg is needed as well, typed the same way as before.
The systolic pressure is 139 mmHg
